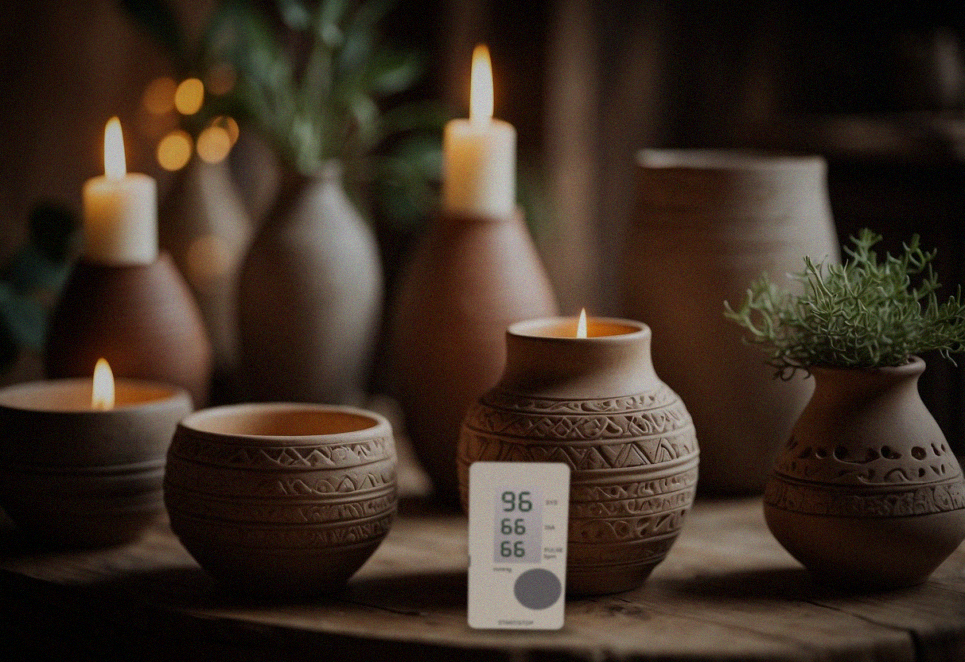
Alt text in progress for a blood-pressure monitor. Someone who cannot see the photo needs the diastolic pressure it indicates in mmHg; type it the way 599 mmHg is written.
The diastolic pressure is 66 mmHg
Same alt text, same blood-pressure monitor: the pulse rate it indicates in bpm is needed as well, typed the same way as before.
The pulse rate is 66 bpm
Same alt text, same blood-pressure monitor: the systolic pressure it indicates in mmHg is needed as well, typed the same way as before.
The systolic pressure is 96 mmHg
